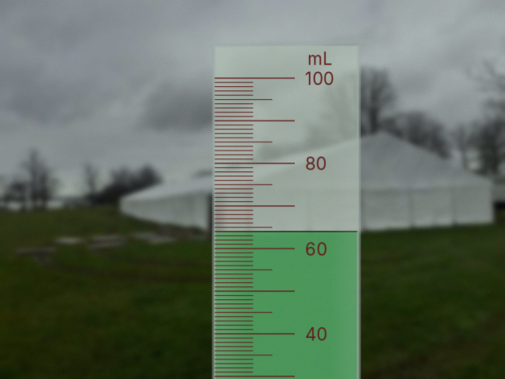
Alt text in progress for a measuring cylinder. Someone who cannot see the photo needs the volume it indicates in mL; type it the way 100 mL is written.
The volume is 64 mL
